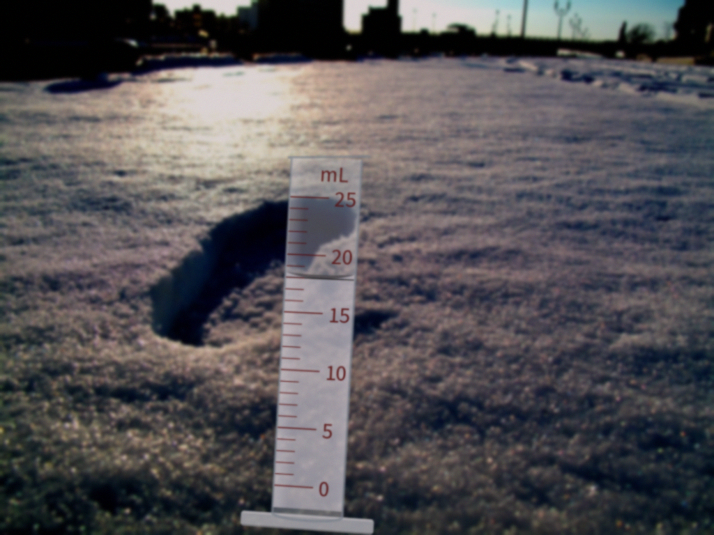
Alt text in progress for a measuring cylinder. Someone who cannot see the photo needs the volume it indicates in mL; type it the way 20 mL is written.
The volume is 18 mL
